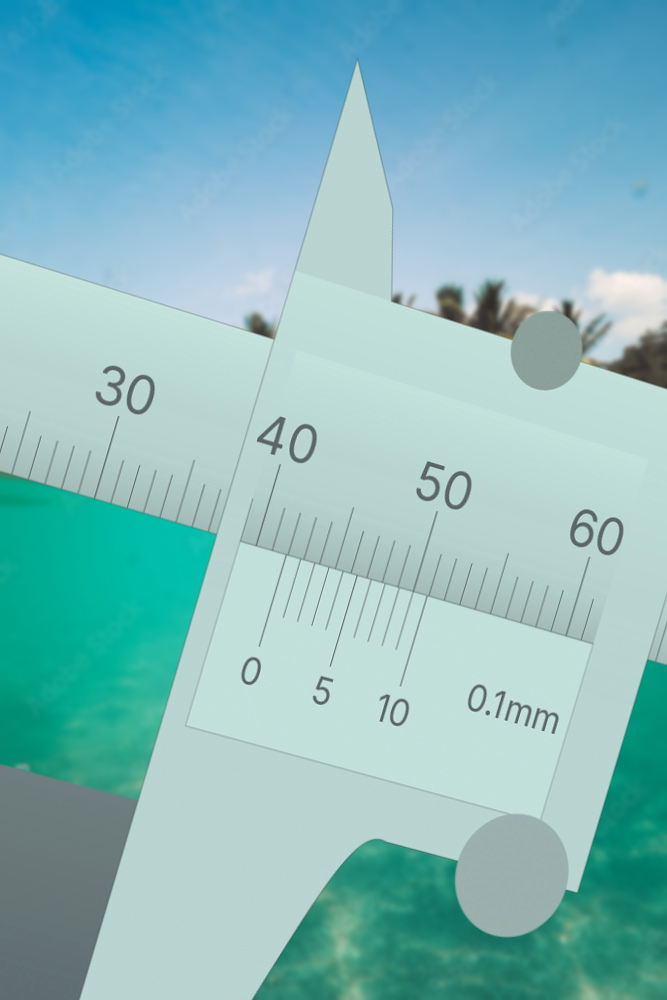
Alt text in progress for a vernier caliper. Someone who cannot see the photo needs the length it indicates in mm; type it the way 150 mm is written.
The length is 41.9 mm
